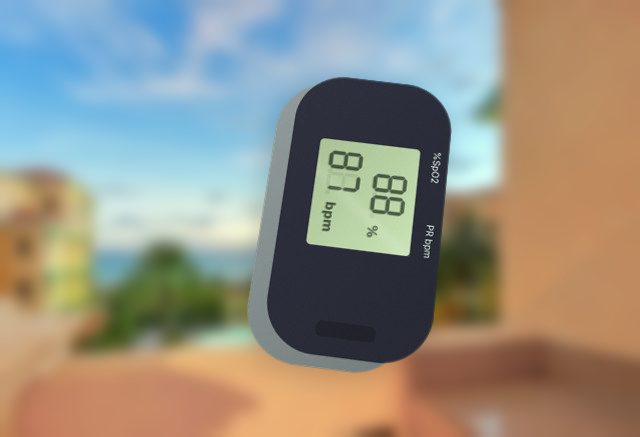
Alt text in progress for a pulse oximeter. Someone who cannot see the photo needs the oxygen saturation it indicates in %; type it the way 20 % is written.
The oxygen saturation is 88 %
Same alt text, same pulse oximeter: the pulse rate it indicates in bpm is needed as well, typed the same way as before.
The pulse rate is 87 bpm
